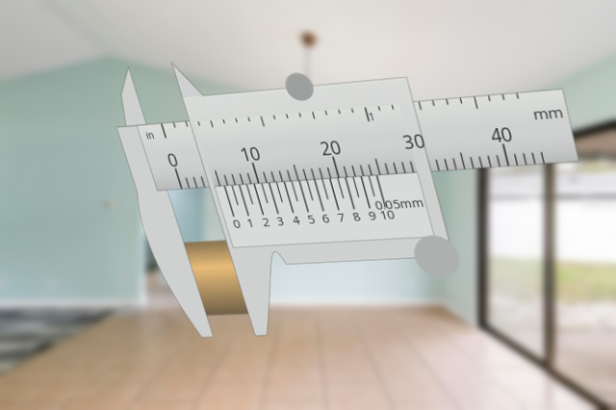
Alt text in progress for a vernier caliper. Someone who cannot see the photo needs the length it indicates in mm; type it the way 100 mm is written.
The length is 5.6 mm
